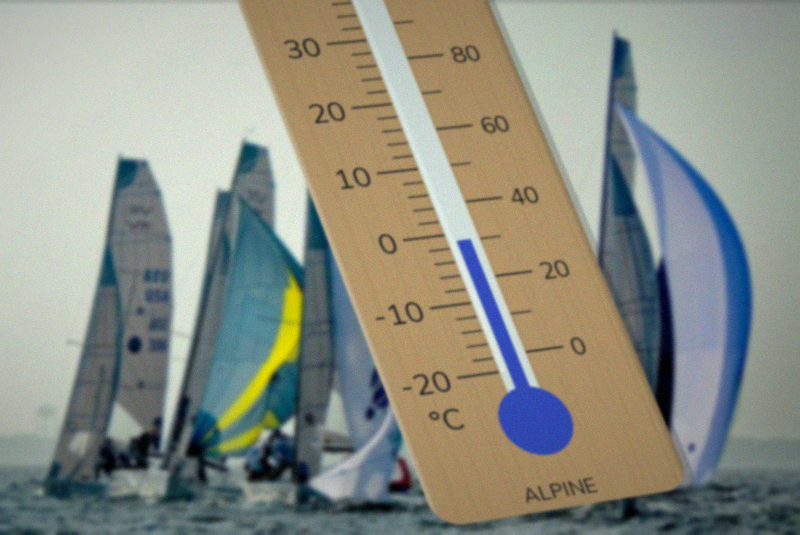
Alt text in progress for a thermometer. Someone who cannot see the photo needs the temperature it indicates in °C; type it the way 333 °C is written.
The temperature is -1 °C
